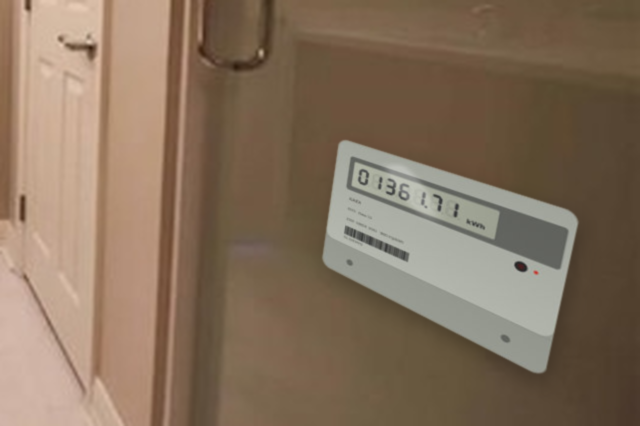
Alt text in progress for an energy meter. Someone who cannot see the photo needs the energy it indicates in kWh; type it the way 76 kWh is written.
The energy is 1361.71 kWh
